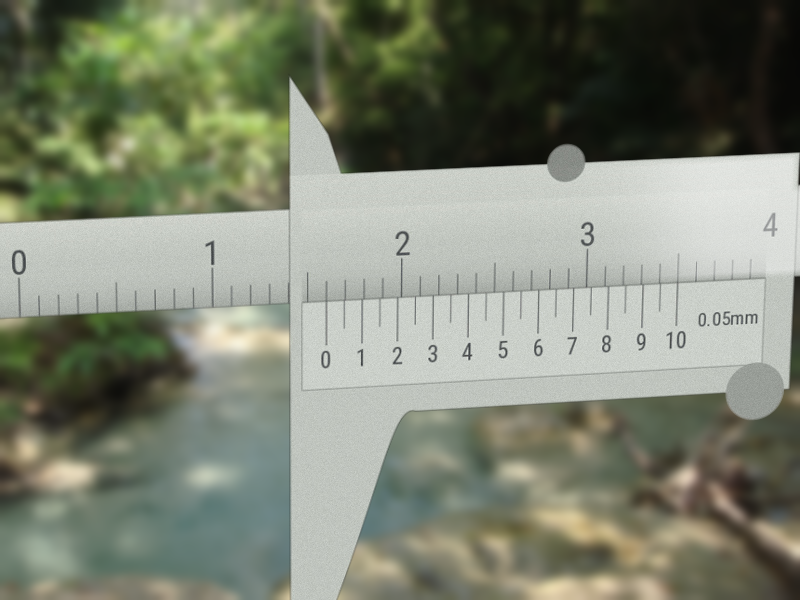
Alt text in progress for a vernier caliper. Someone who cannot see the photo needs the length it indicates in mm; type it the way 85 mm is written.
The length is 16.0 mm
